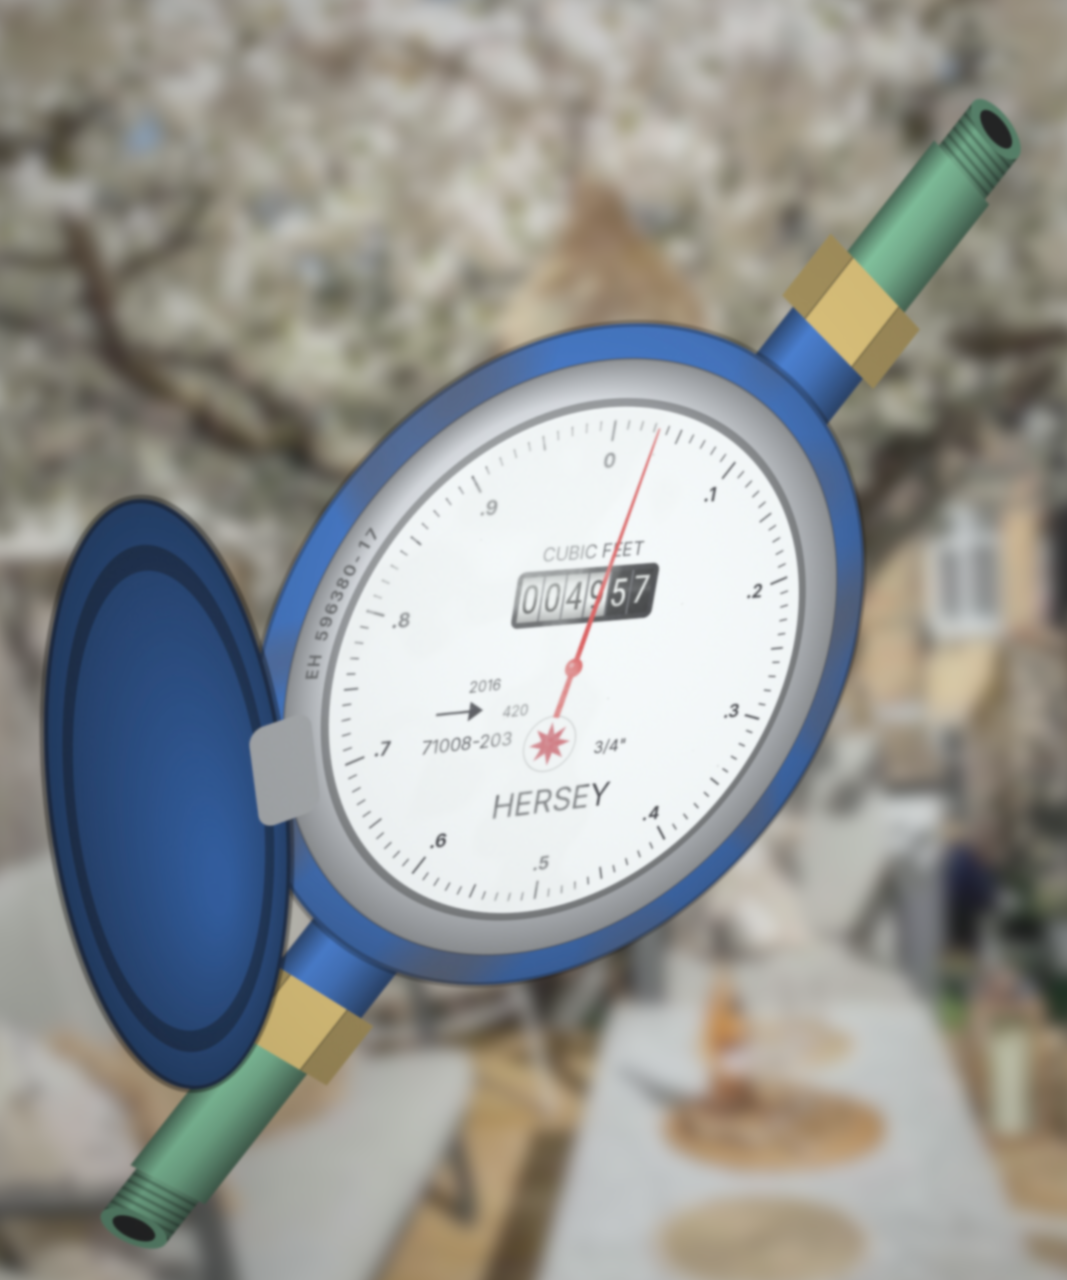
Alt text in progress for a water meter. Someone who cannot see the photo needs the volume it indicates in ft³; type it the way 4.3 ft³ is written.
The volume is 4957.03 ft³
